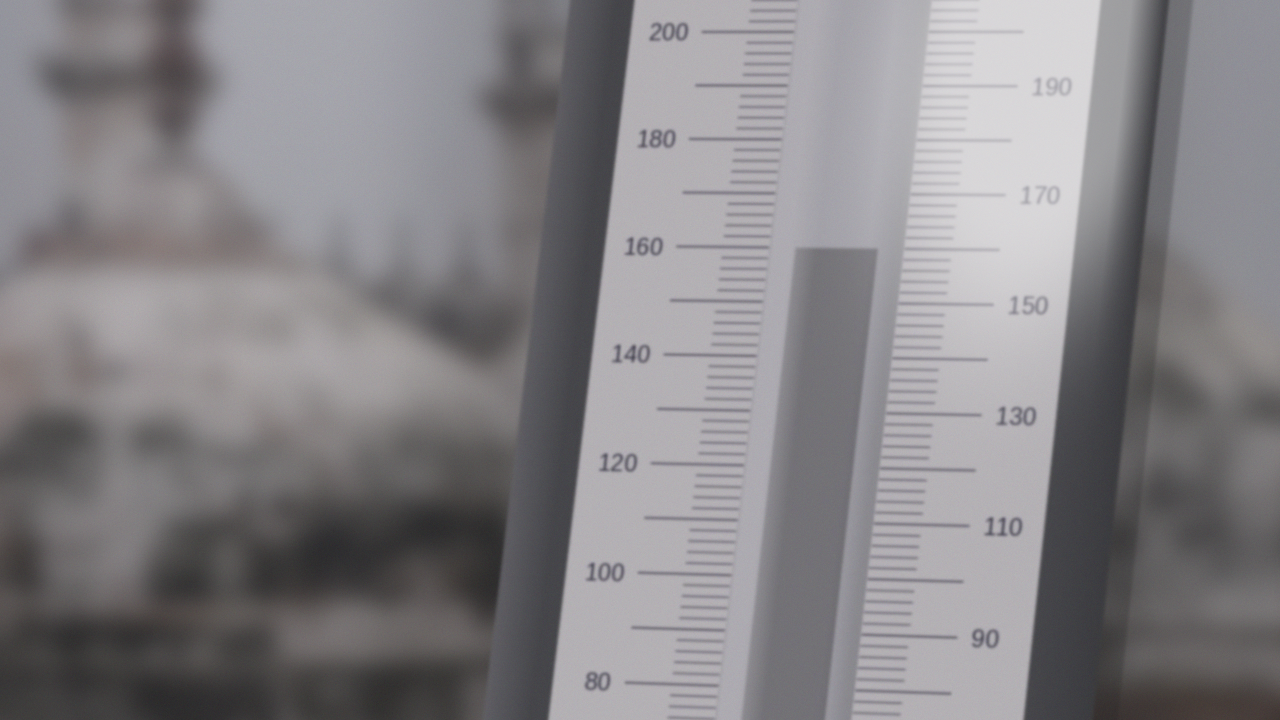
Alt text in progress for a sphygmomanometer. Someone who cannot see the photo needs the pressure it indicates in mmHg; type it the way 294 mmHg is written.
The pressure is 160 mmHg
